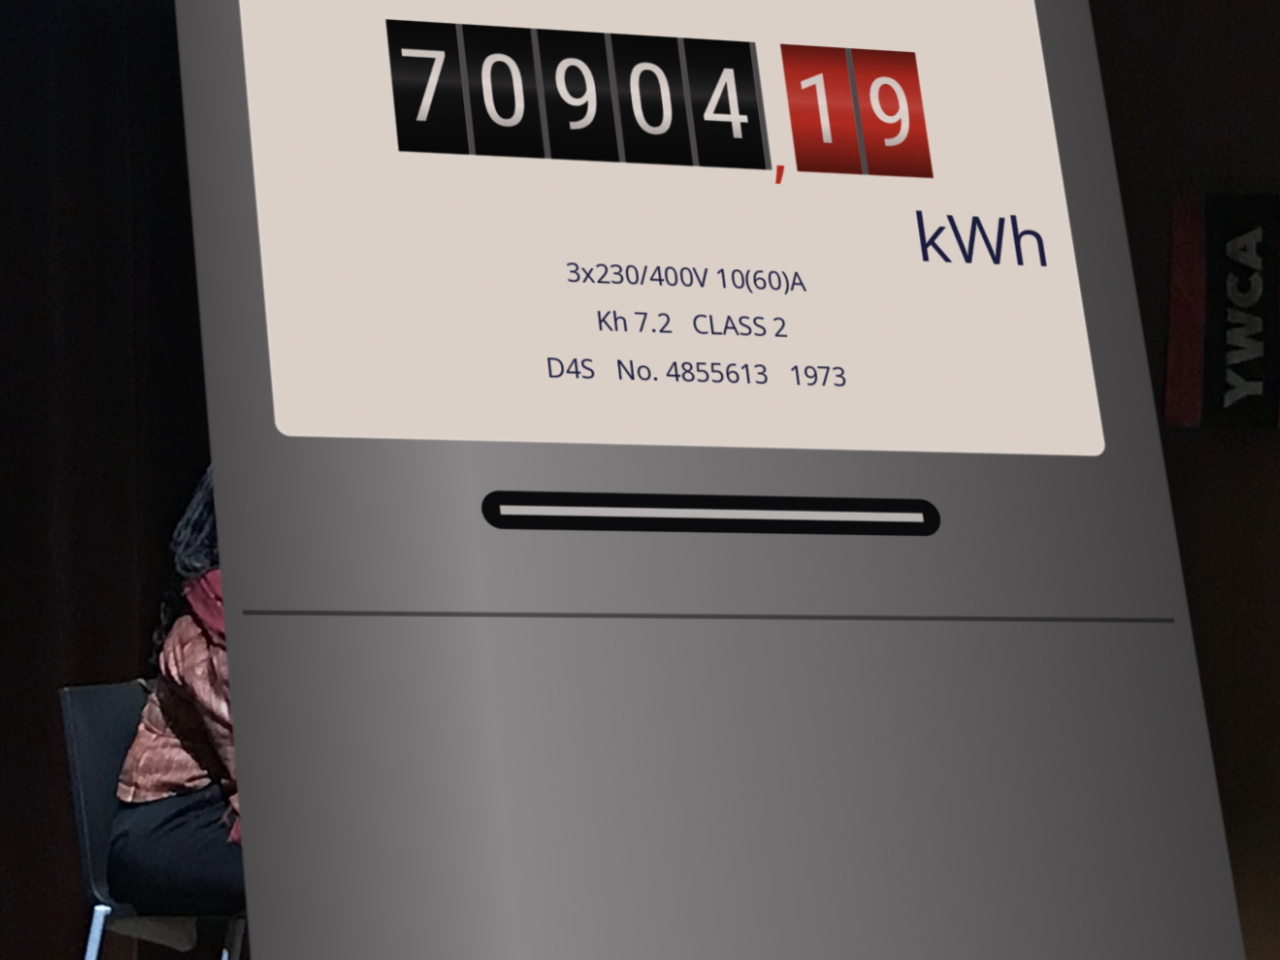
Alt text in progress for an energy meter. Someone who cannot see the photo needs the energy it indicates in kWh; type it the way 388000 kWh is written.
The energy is 70904.19 kWh
